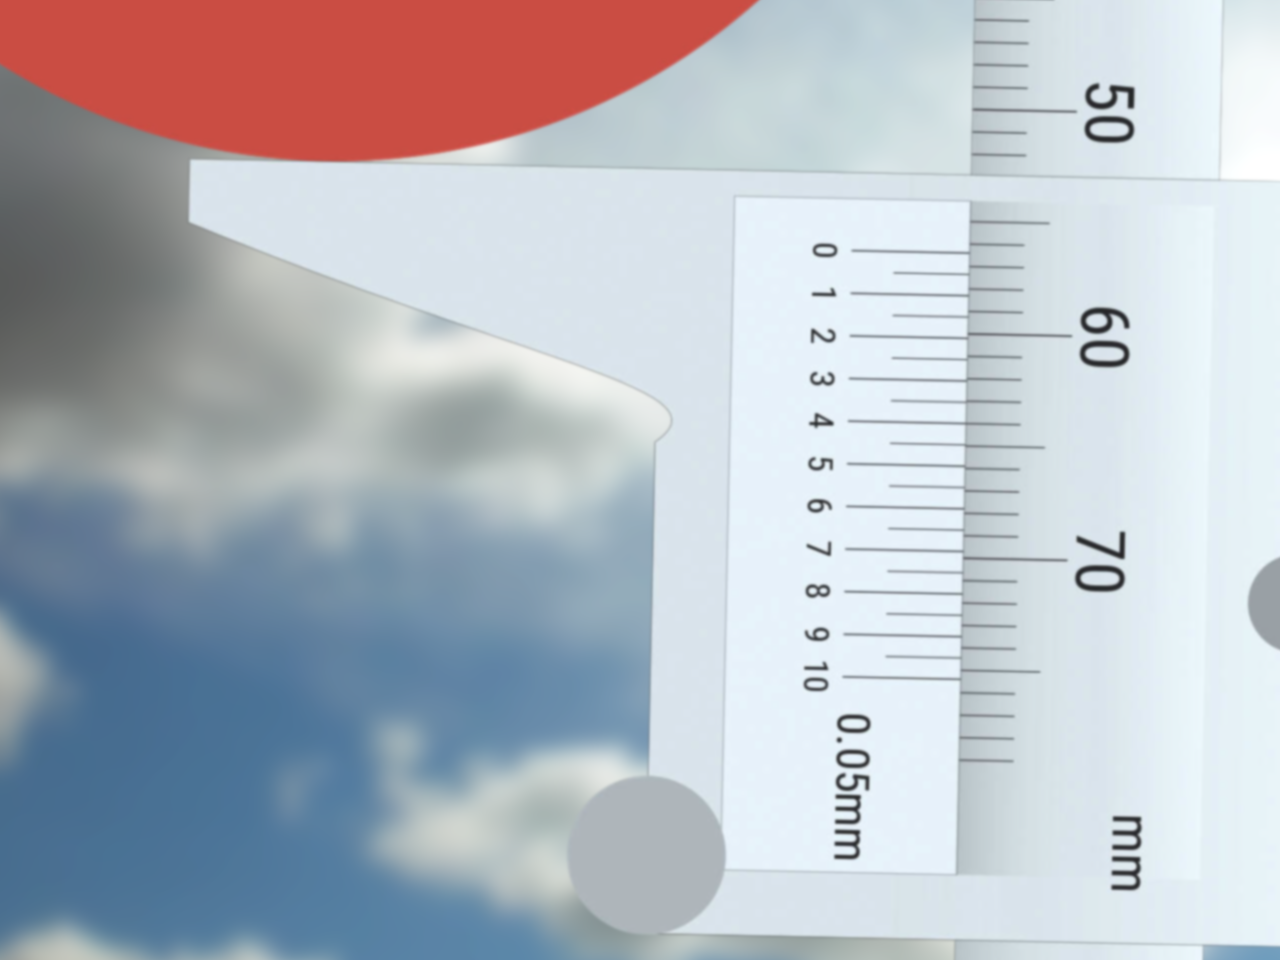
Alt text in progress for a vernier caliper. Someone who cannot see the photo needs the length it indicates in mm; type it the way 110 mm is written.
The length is 56.4 mm
